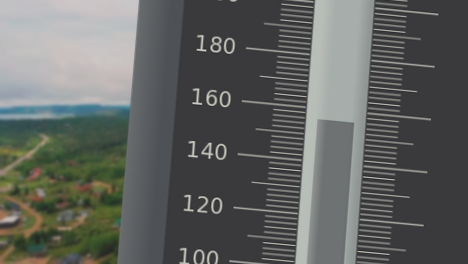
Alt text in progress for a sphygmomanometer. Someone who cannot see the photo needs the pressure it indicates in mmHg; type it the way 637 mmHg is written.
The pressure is 156 mmHg
